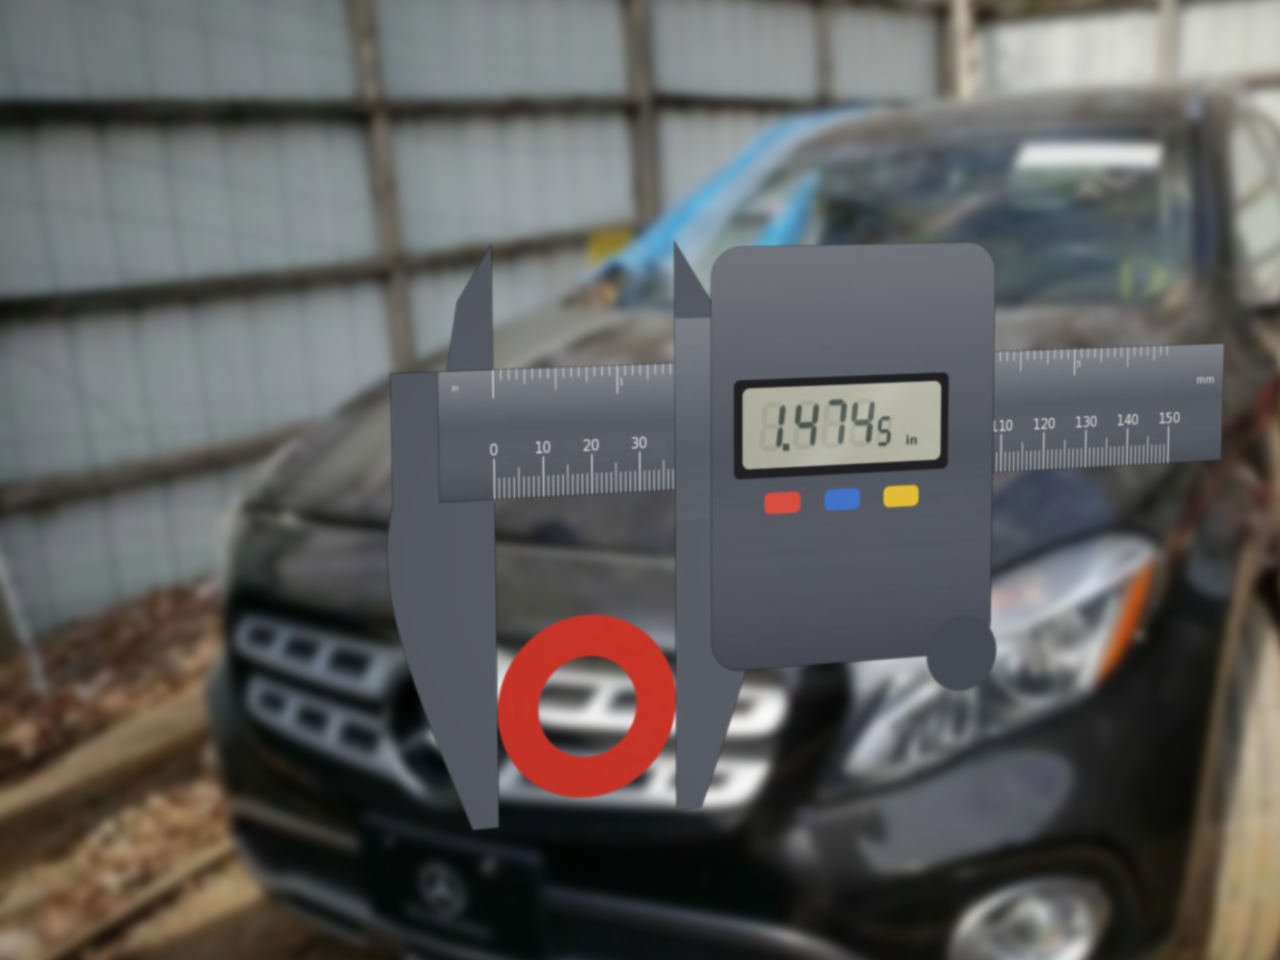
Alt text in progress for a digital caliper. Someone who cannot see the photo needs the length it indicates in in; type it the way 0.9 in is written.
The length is 1.4745 in
